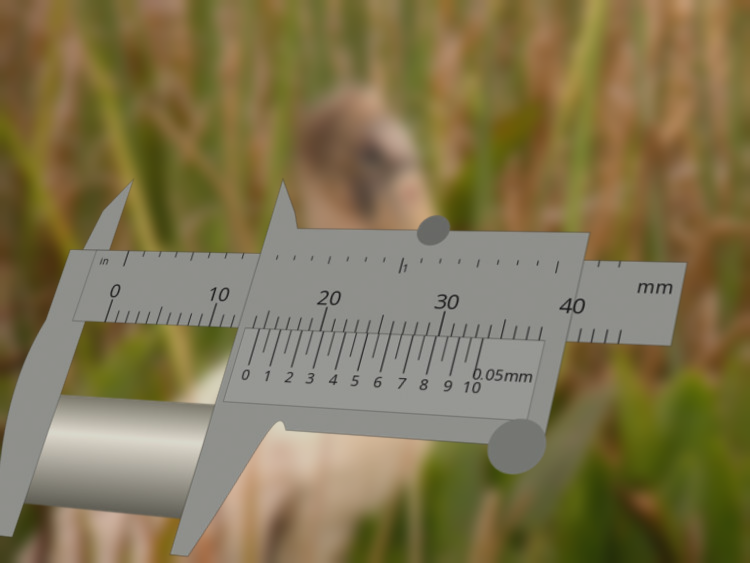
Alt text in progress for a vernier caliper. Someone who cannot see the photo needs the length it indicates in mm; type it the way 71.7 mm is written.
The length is 14.6 mm
